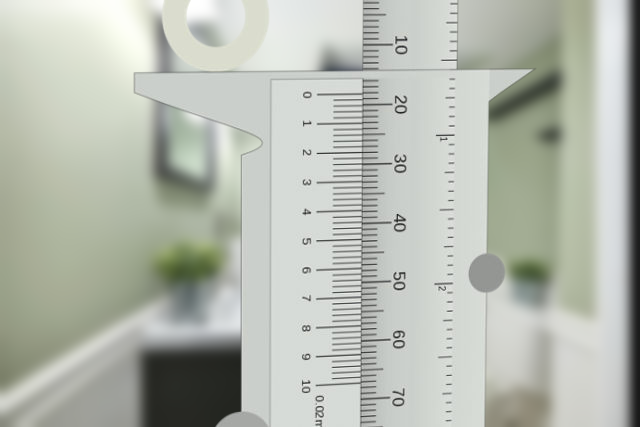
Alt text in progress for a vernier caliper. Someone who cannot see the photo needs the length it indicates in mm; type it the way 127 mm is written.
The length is 18.2 mm
